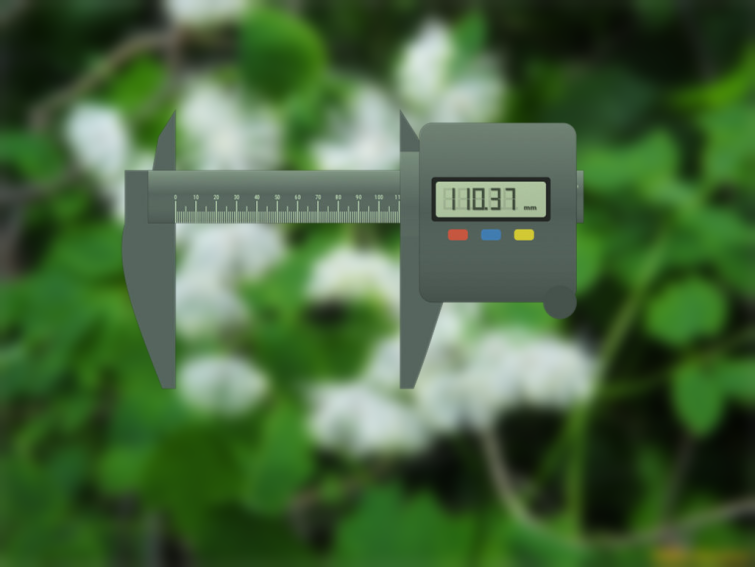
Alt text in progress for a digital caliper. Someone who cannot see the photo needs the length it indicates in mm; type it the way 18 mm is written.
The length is 110.37 mm
